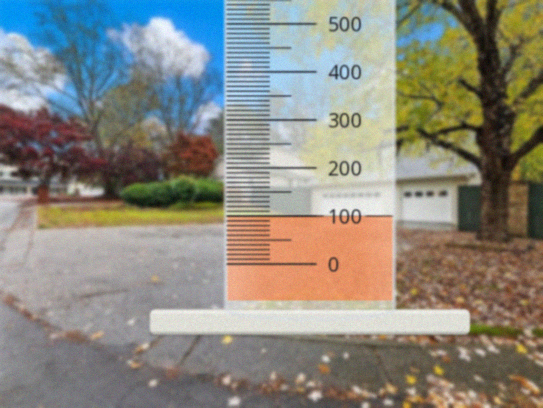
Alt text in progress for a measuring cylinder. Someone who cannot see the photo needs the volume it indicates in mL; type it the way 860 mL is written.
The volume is 100 mL
